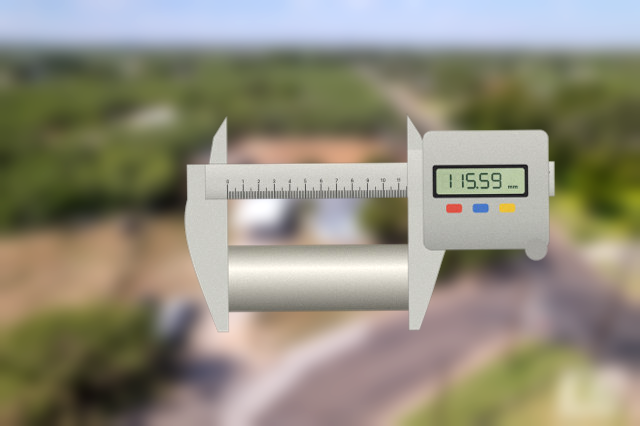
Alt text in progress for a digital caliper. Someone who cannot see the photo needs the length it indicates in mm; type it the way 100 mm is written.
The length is 115.59 mm
